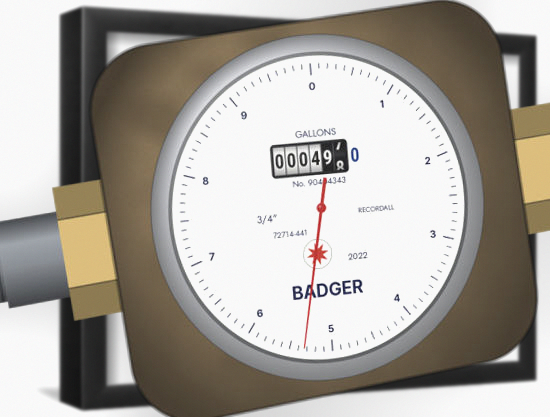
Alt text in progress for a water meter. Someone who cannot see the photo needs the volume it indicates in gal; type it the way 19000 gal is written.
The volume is 4975.3 gal
